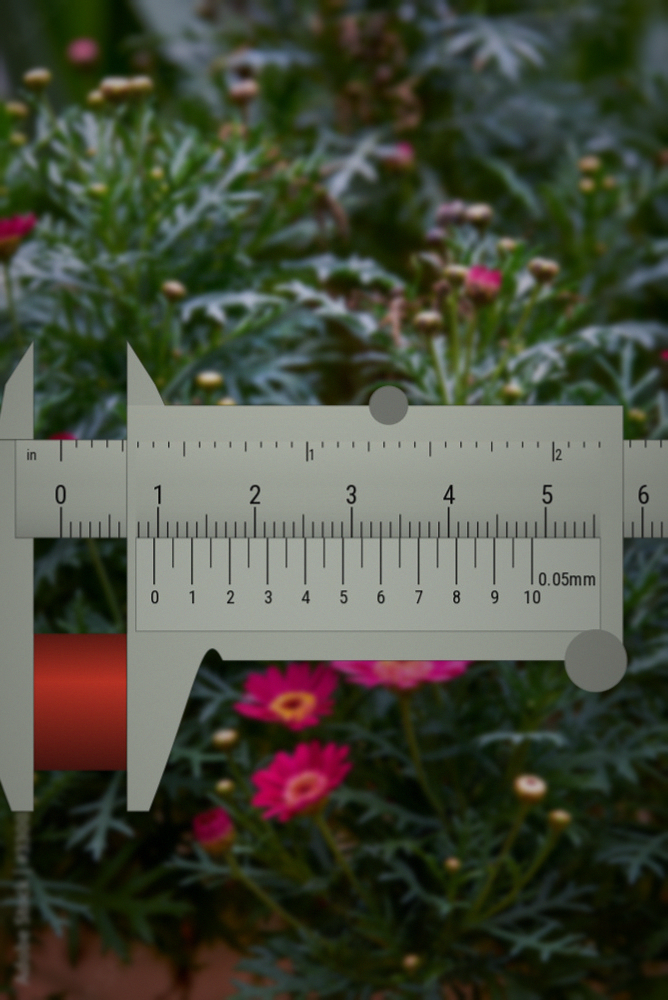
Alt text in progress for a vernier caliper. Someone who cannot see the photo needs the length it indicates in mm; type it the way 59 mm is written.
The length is 9.6 mm
